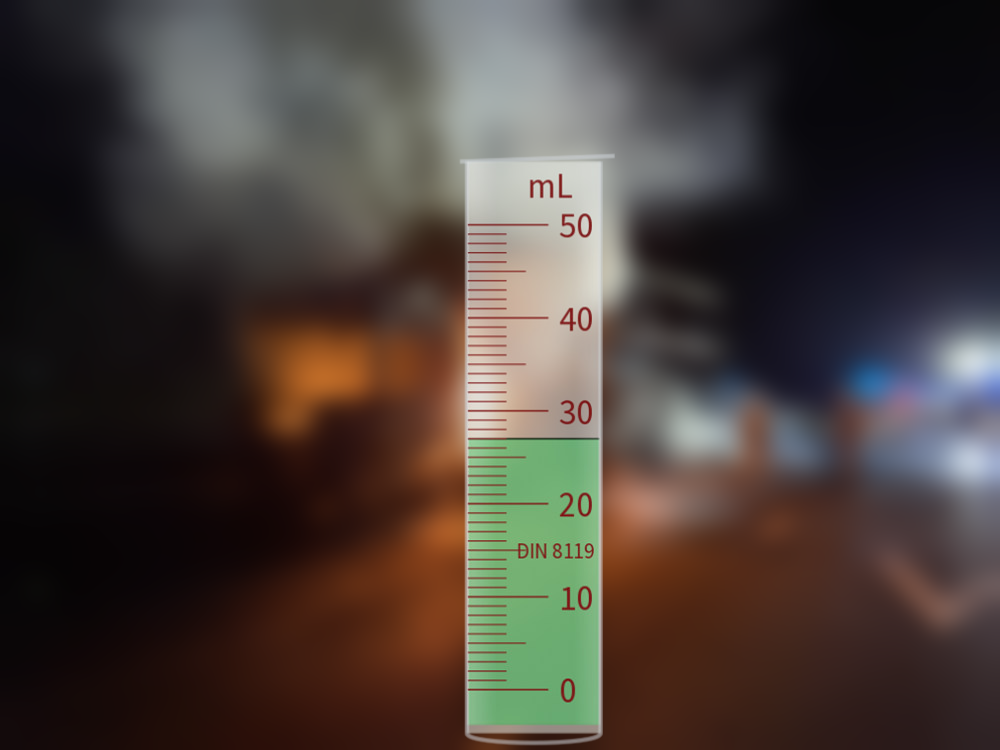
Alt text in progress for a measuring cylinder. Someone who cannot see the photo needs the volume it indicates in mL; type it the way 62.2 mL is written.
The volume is 27 mL
